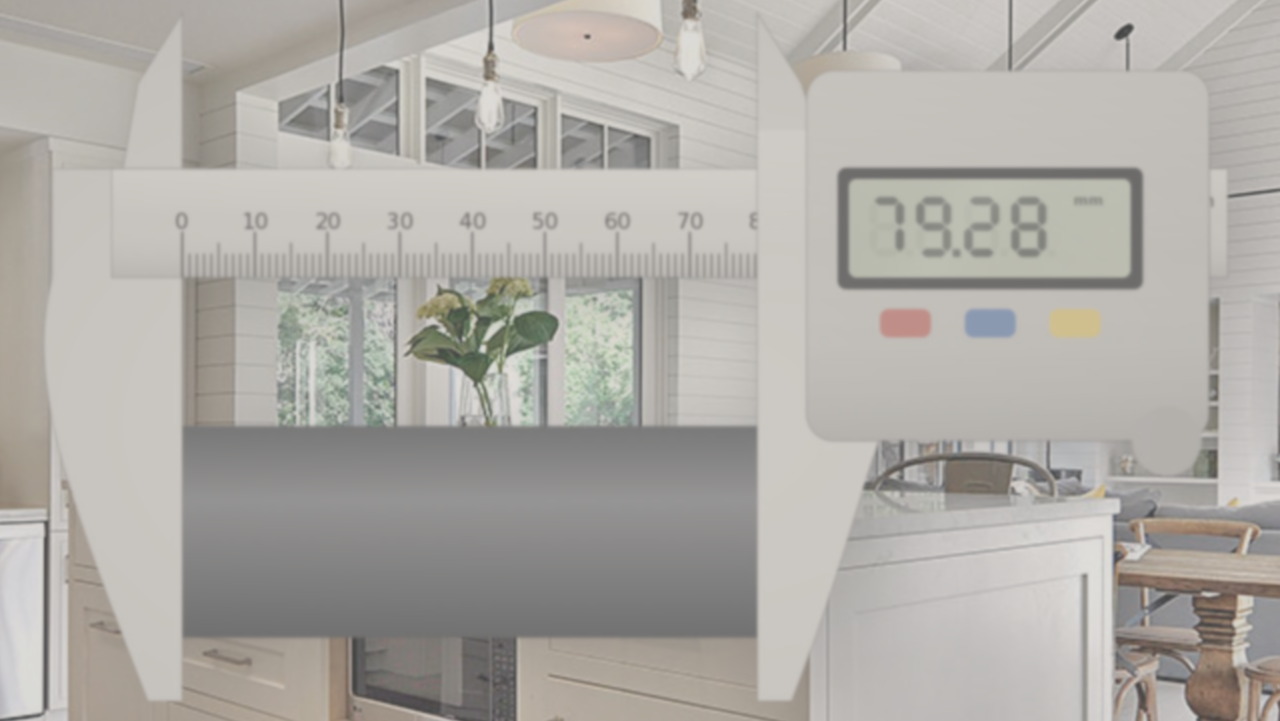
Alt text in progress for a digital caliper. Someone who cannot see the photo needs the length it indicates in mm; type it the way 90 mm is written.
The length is 79.28 mm
